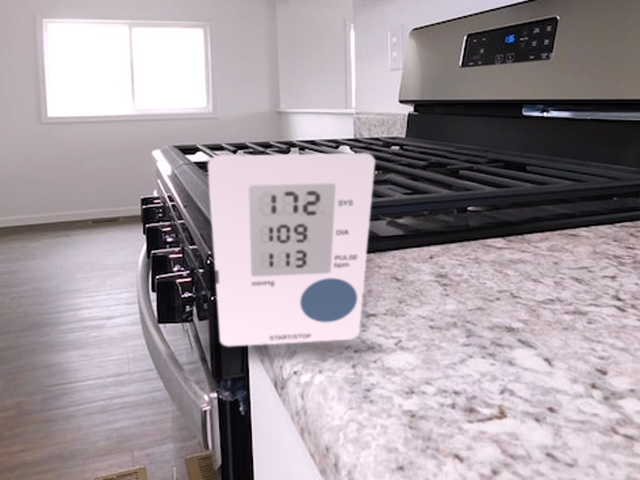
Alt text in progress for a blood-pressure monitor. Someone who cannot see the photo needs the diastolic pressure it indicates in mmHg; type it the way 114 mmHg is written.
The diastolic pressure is 109 mmHg
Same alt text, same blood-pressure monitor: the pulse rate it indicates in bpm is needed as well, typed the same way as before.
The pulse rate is 113 bpm
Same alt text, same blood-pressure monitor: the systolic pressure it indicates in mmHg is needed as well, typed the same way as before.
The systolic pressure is 172 mmHg
